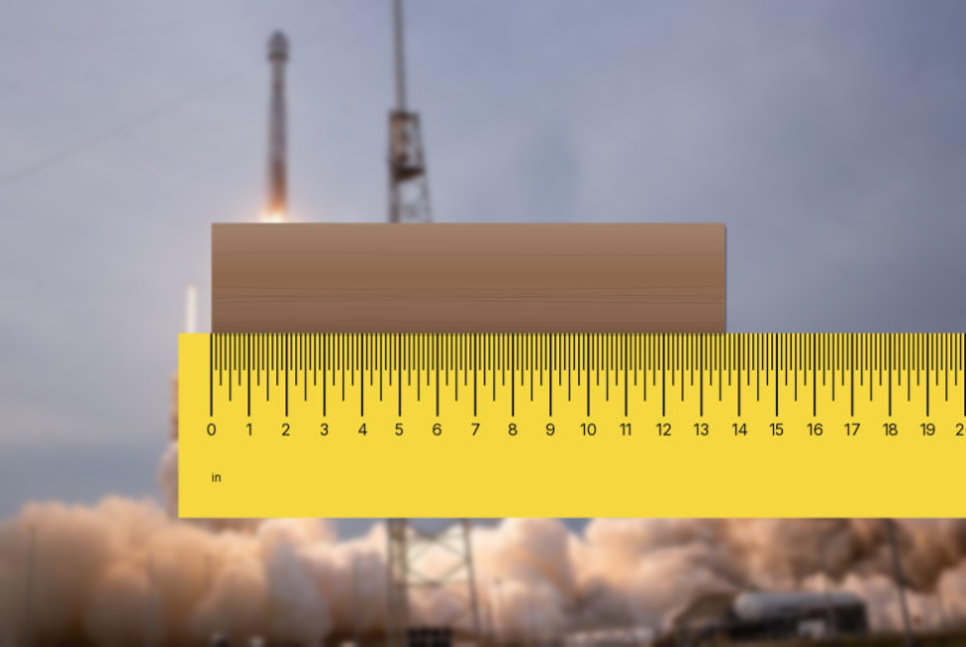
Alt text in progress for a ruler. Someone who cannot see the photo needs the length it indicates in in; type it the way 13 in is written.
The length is 13.625 in
